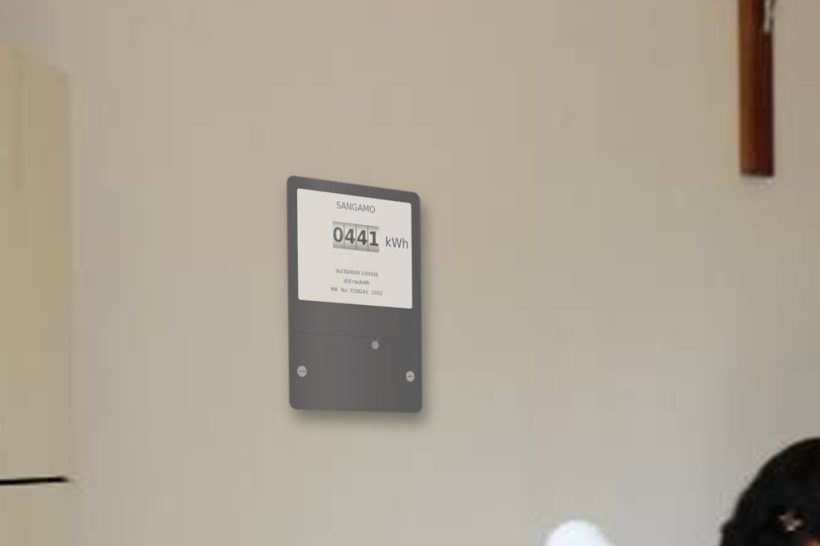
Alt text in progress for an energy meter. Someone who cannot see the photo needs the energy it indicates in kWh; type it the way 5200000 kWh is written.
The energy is 441 kWh
